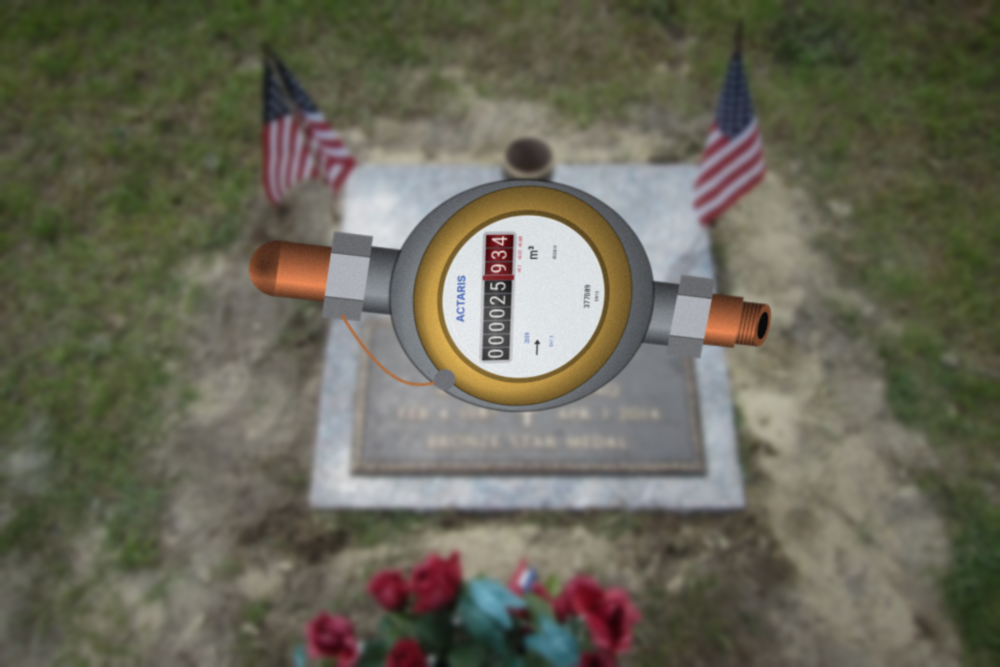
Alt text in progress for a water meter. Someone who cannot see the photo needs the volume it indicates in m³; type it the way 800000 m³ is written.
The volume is 25.934 m³
